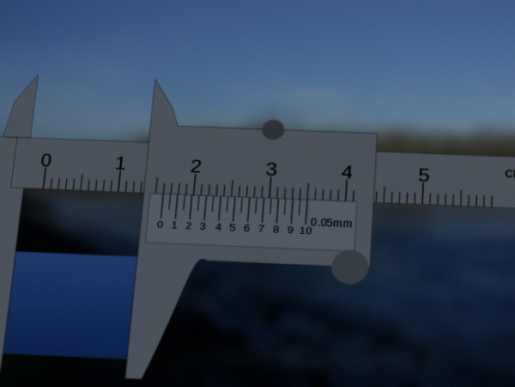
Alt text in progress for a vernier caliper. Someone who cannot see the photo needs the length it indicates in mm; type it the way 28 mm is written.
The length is 16.0 mm
